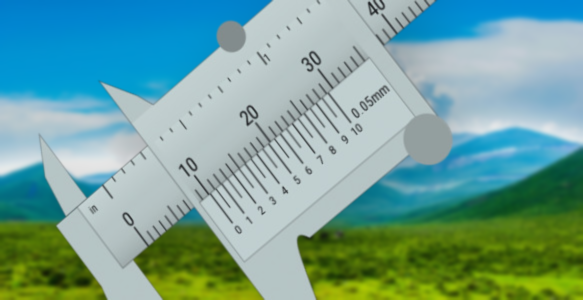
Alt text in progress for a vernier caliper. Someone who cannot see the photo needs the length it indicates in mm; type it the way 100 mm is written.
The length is 10.2 mm
